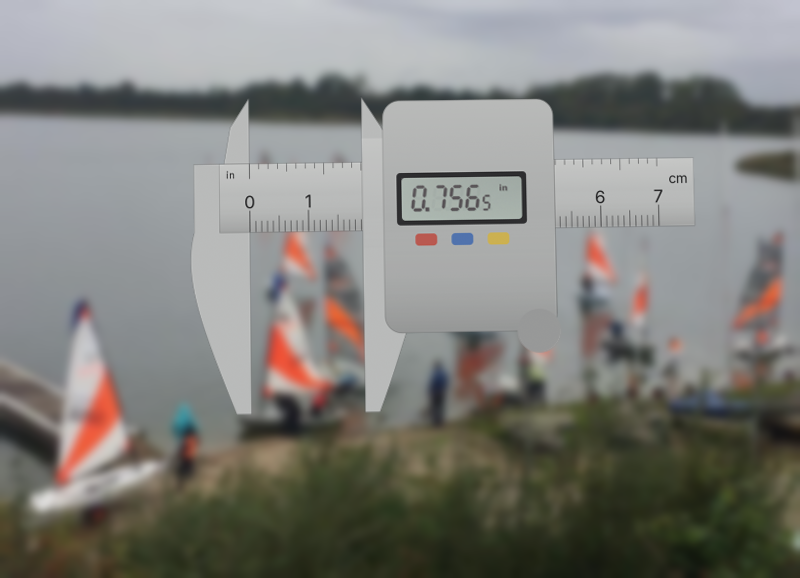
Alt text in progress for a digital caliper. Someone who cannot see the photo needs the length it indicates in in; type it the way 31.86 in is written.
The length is 0.7565 in
